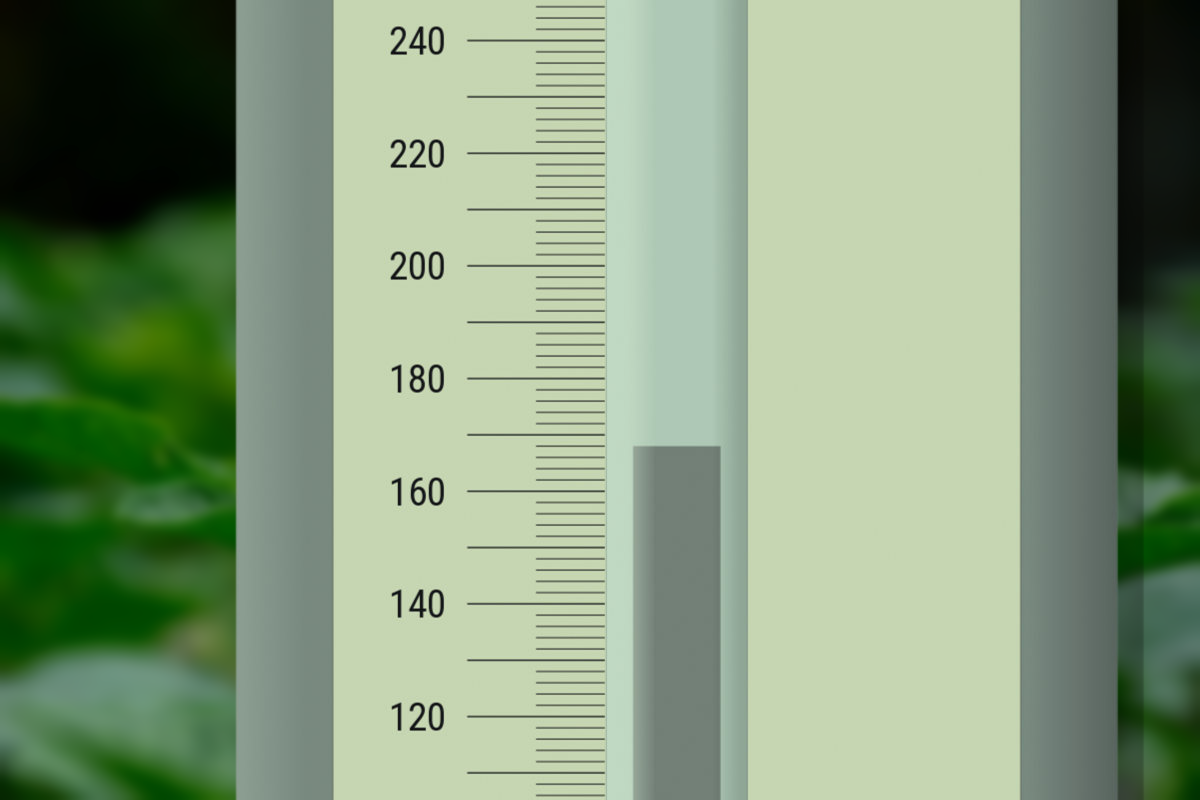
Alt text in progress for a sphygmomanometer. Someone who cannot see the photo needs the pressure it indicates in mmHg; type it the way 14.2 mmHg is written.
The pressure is 168 mmHg
